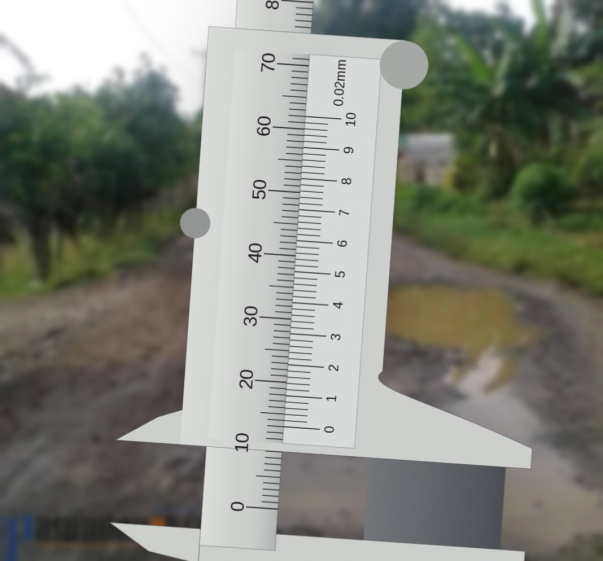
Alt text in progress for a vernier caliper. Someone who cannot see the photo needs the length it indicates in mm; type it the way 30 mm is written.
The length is 13.0 mm
